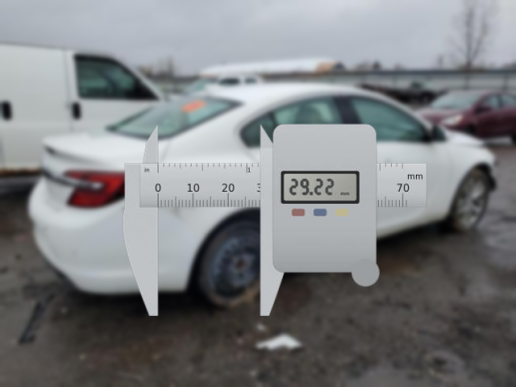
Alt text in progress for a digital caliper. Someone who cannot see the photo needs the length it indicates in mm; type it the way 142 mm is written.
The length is 29.22 mm
